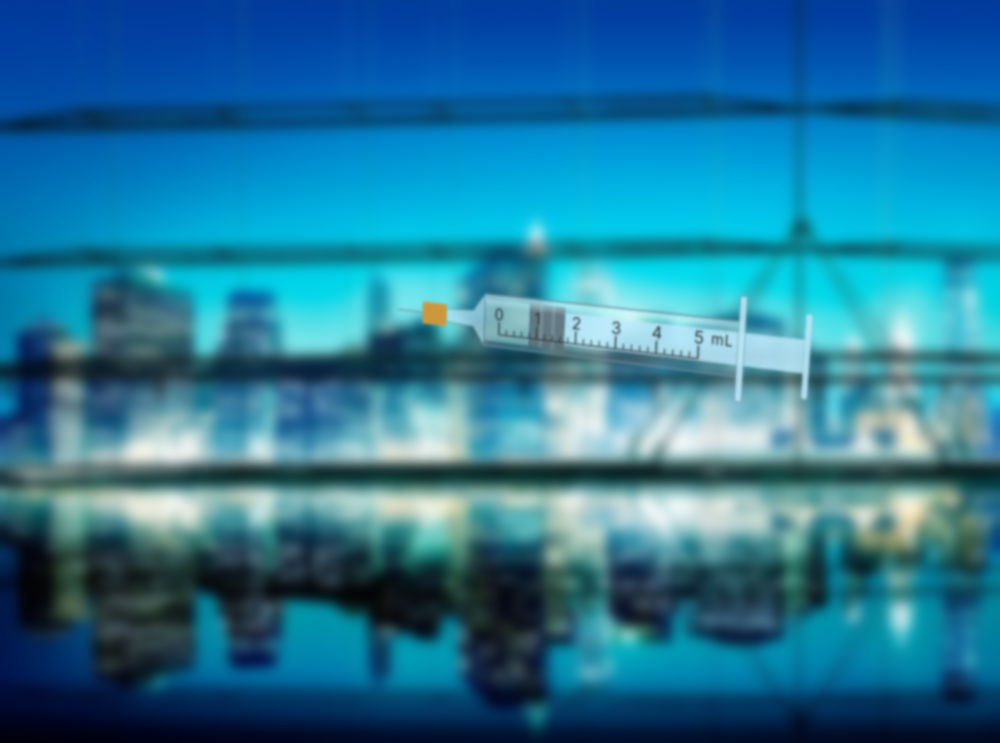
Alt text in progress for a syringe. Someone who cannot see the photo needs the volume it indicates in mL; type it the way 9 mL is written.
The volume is 0.8 mL
